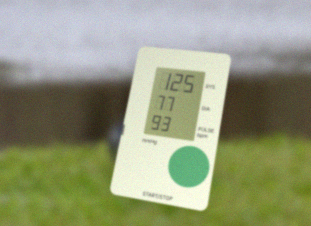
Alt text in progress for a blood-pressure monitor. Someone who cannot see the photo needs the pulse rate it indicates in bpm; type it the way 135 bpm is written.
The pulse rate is 93 bpm
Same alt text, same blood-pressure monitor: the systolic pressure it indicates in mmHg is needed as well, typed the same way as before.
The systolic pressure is 125 mmHg
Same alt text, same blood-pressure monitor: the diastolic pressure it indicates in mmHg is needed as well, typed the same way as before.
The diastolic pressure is 77 mmHg
